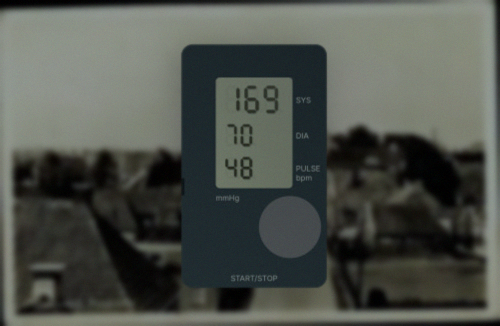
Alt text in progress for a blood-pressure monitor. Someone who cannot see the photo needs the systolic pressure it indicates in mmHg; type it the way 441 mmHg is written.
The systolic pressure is 169 mmHg
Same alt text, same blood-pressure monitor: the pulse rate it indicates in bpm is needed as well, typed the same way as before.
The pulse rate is 48 bpm
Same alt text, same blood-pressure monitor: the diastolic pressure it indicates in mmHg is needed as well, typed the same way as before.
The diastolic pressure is 70 mmHg
